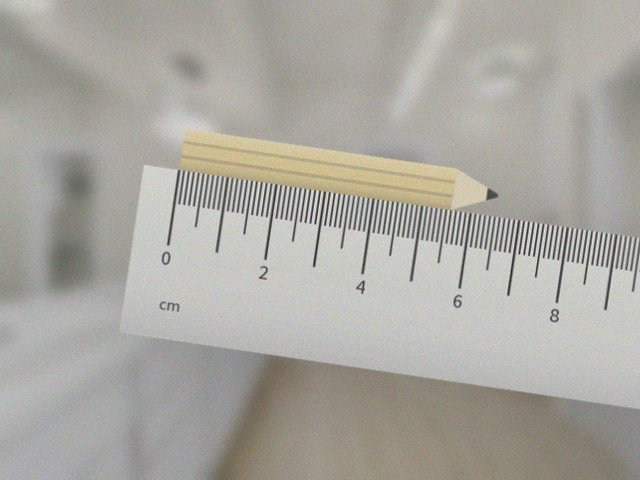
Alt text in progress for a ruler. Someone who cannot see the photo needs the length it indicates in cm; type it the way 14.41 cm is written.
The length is 6.5 cm
